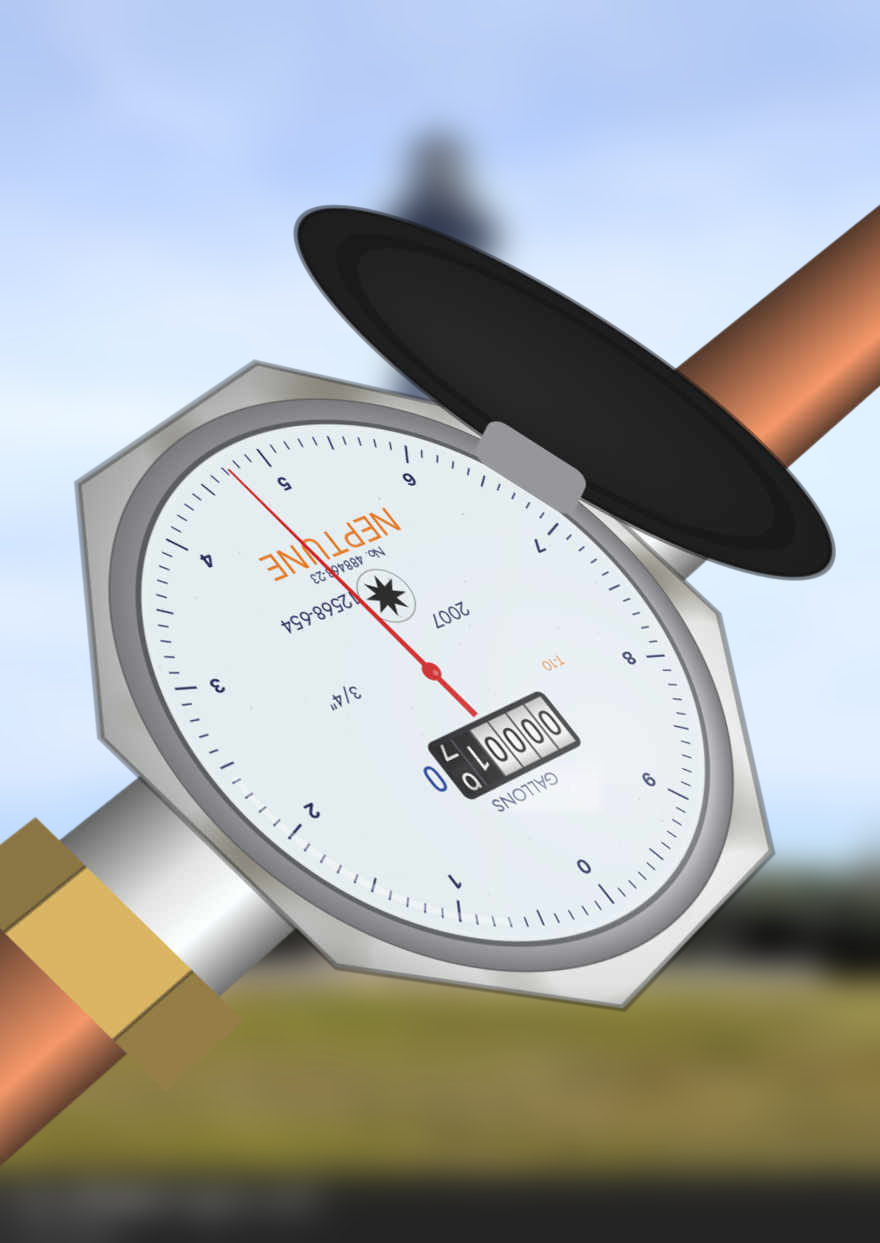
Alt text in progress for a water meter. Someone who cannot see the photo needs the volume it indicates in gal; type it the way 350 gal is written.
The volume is 164.7 gal
